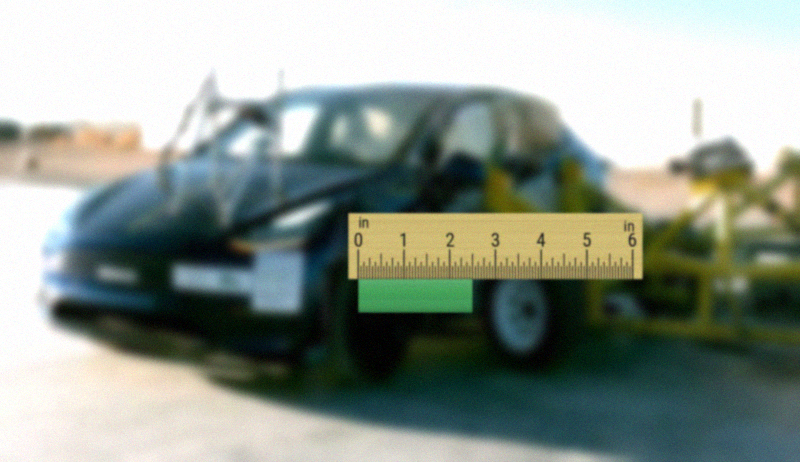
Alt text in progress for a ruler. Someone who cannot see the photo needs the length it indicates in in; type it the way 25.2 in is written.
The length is 2.5 in
